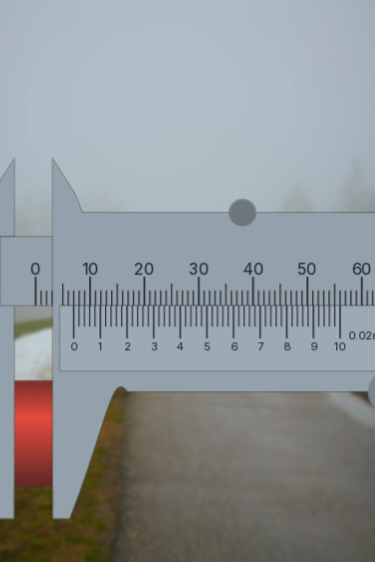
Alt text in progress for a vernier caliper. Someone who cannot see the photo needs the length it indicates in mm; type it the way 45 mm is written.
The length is 7.0 mm
